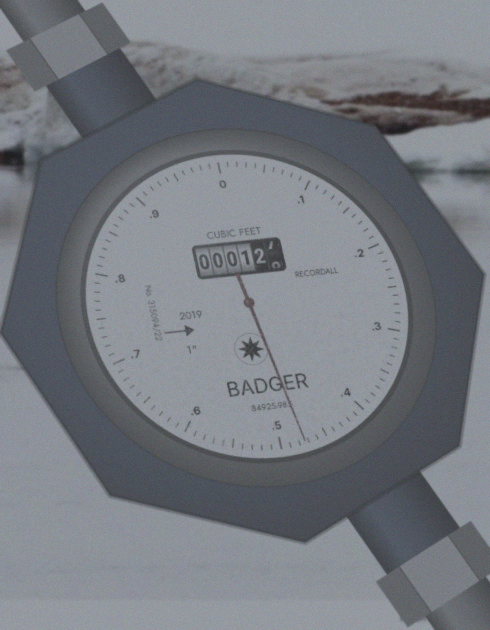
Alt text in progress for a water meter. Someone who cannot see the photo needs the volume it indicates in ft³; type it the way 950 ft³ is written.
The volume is 127.47 ft³
